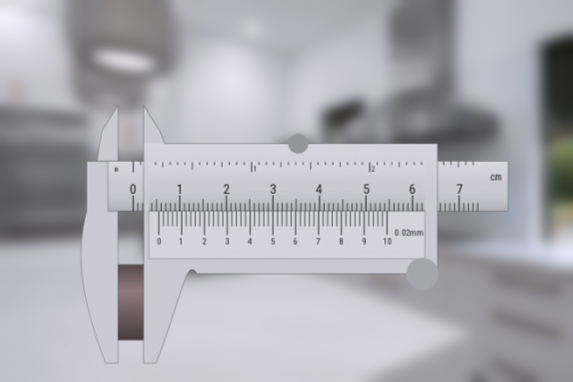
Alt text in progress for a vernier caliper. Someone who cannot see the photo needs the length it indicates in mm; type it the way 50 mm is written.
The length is 5.5 mm
